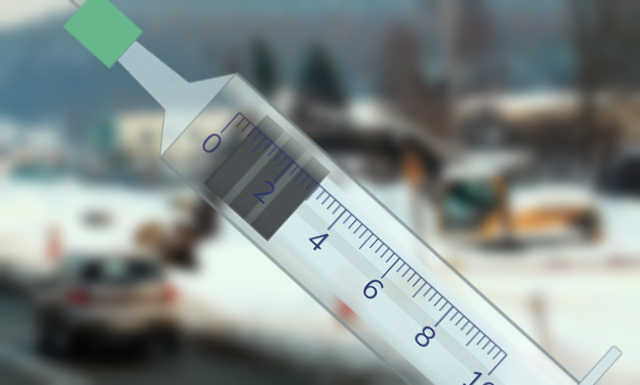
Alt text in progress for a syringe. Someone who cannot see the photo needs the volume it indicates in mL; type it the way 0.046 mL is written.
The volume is 0.6 mL
